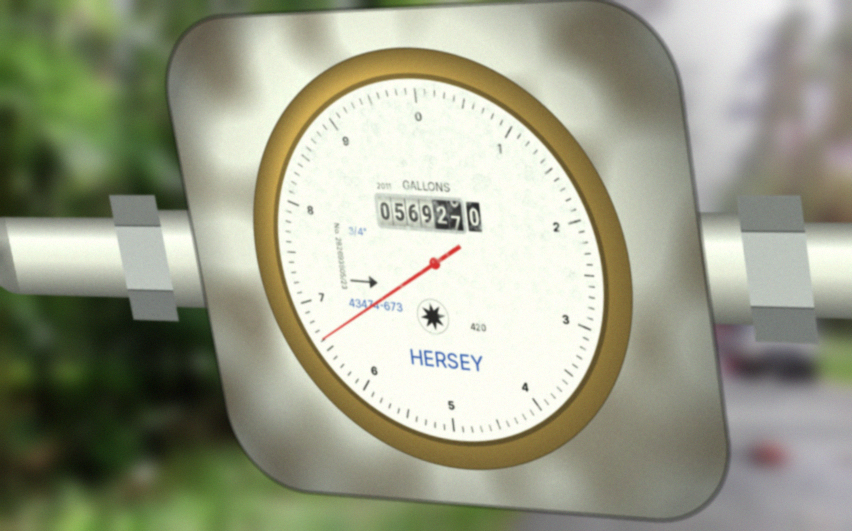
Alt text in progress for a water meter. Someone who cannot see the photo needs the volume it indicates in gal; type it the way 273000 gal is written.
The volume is 569266.6 gal
